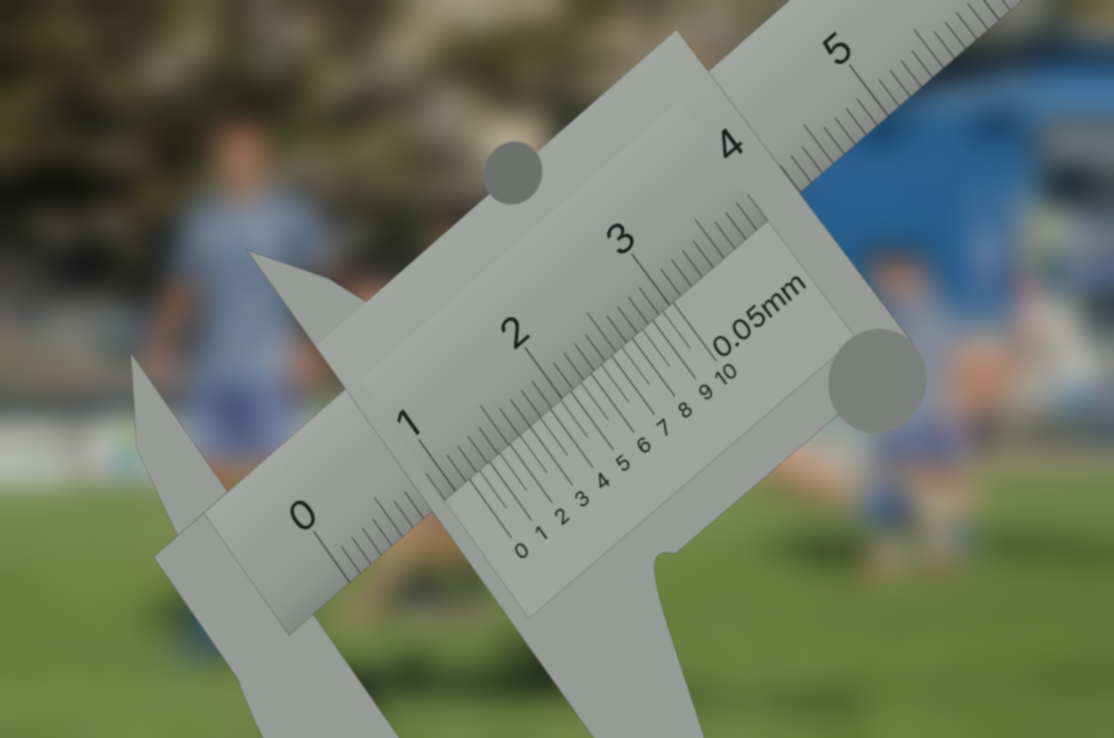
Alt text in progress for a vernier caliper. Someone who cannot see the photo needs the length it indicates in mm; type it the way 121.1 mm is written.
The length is 11.3 mm
